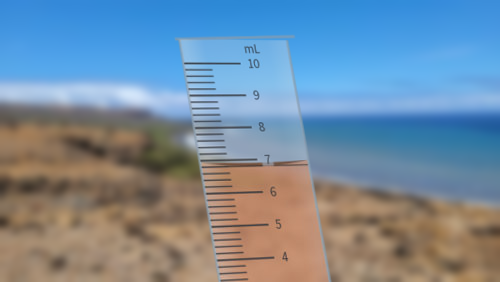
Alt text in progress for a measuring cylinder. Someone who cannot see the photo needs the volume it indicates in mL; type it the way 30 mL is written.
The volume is 6.8 mL
